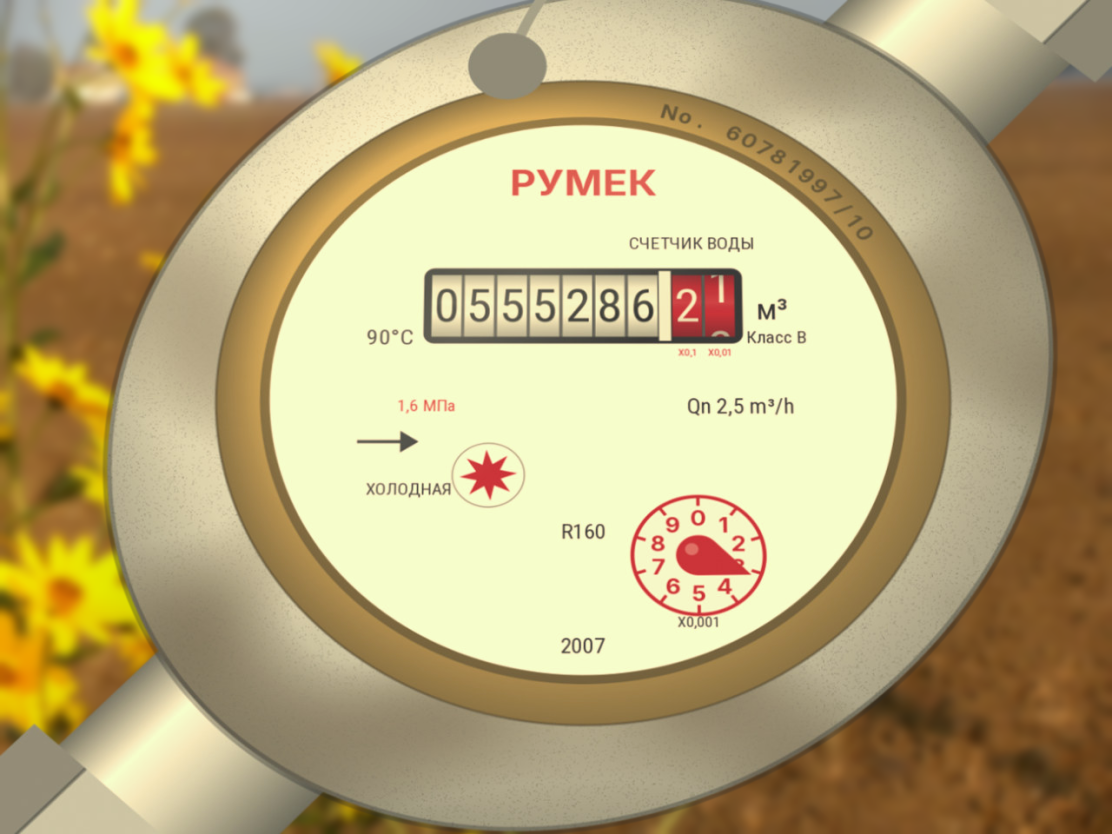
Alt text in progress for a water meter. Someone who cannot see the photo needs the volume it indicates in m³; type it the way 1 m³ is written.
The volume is 555286.213 m³
